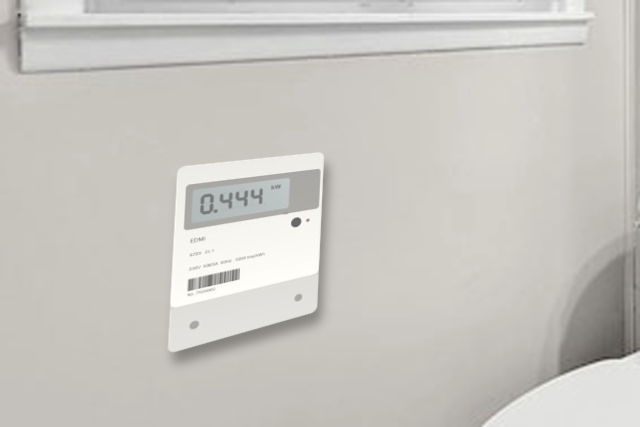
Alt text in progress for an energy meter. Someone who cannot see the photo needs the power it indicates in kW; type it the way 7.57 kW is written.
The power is 0.444 kW
